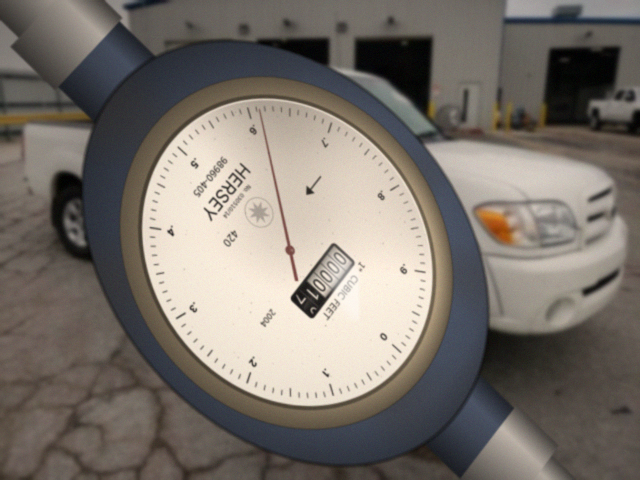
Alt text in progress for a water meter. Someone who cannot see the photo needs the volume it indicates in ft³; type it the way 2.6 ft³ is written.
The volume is 16.61 ft³
